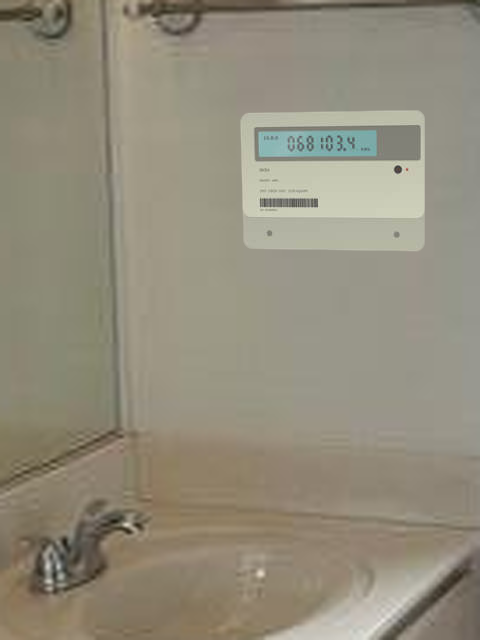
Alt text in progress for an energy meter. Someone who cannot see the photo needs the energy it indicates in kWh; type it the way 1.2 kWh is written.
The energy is 68103.4 kWh
